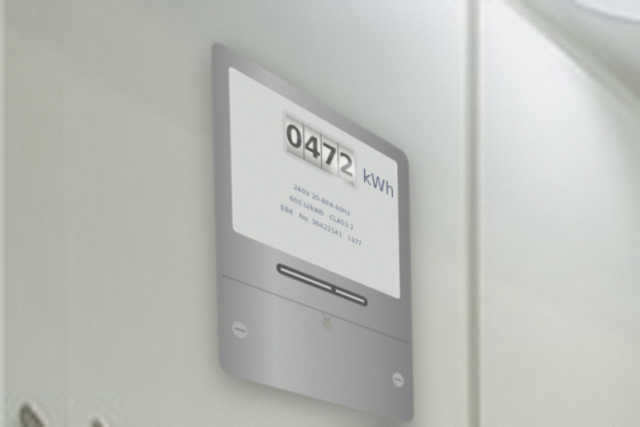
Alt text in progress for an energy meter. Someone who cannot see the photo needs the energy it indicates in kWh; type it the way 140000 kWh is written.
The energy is 472 kWh
